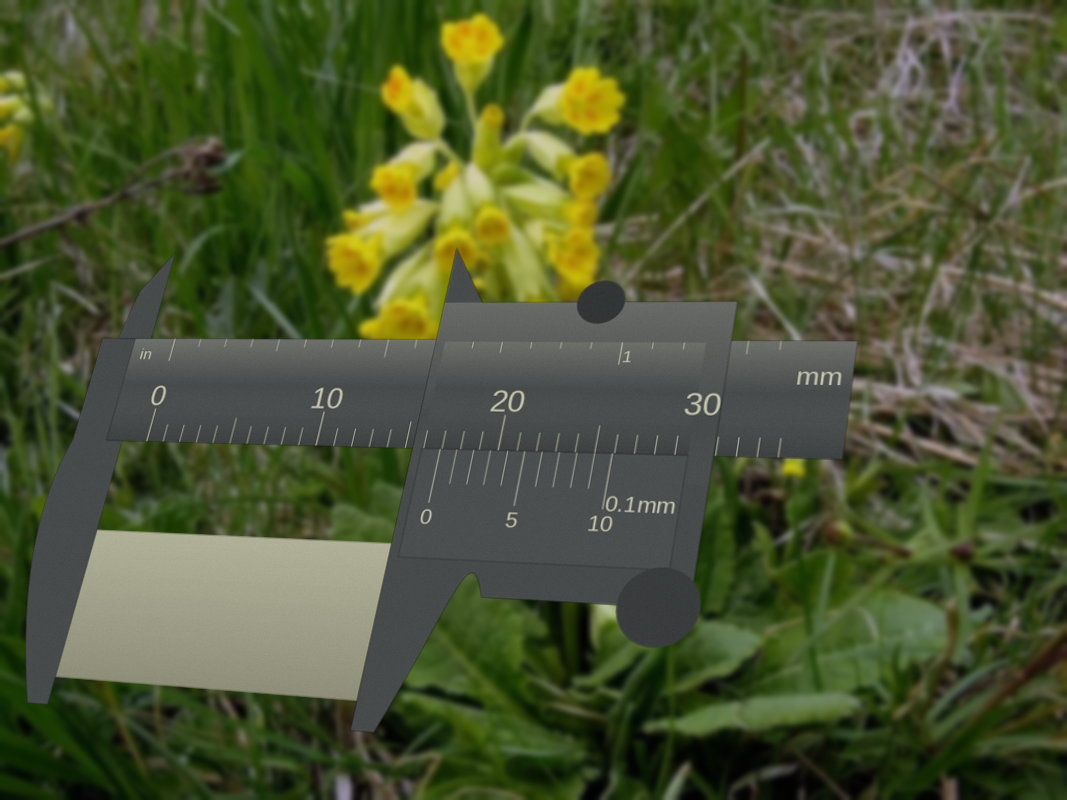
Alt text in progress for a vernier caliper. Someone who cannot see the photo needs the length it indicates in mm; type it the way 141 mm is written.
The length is 16.9 mm
